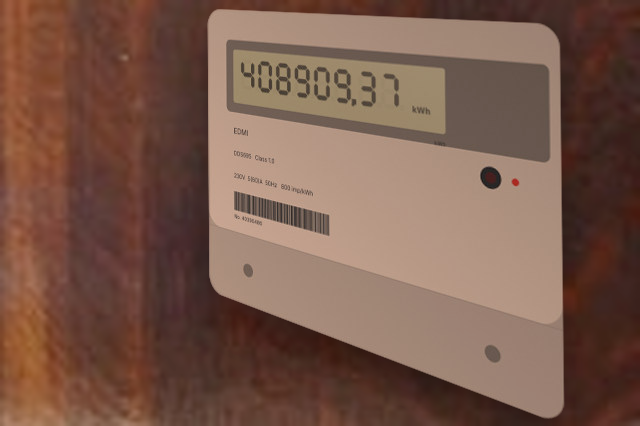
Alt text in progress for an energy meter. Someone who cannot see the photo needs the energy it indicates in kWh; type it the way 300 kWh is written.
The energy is 408909.37 kWh
